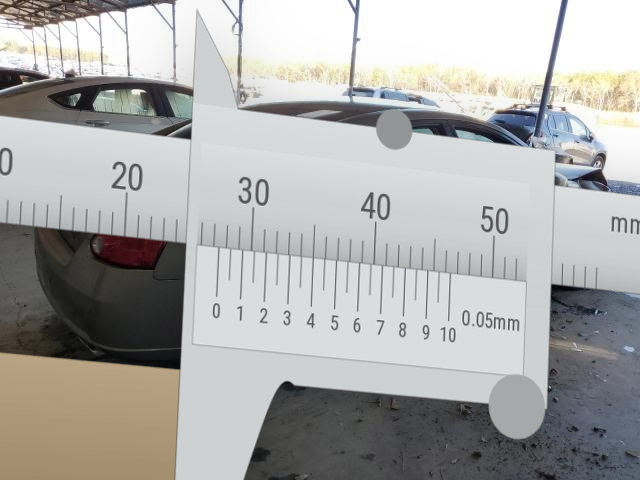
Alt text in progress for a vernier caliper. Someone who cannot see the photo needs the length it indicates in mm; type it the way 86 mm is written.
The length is 27.4 mm
